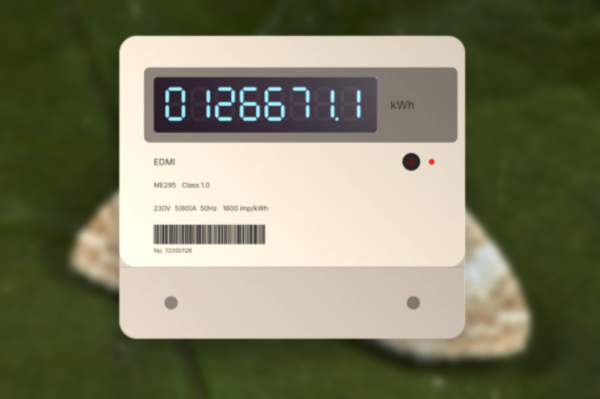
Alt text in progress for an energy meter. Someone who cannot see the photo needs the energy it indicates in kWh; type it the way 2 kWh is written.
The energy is 126671.1 kWh
